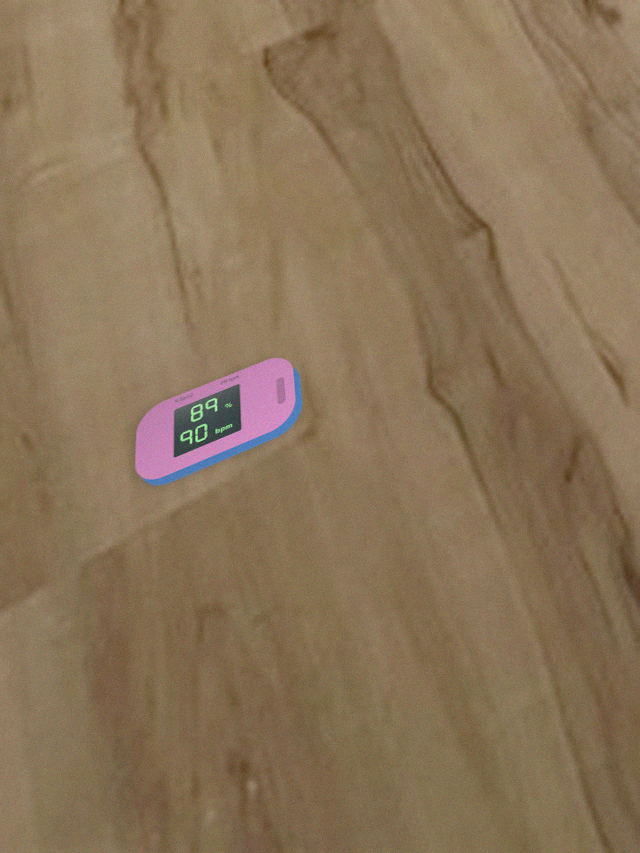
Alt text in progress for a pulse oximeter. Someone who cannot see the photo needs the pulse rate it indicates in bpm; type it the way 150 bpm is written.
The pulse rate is 90 bpm
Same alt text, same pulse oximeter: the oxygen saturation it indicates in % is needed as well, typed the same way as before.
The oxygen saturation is 89 %
